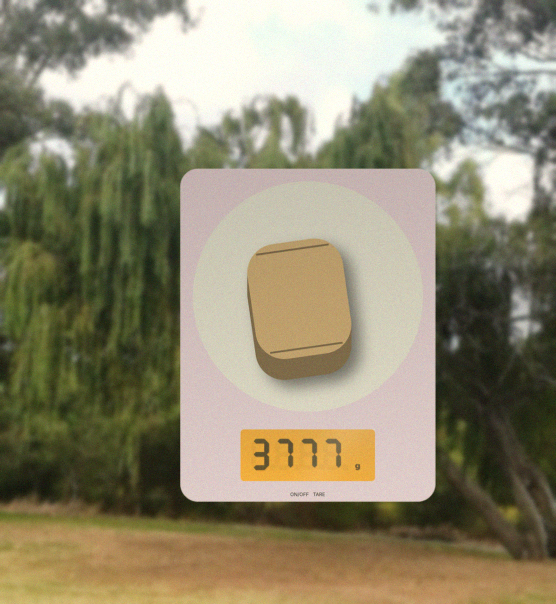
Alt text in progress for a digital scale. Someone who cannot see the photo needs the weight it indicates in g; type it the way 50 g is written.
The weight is 3777 g
